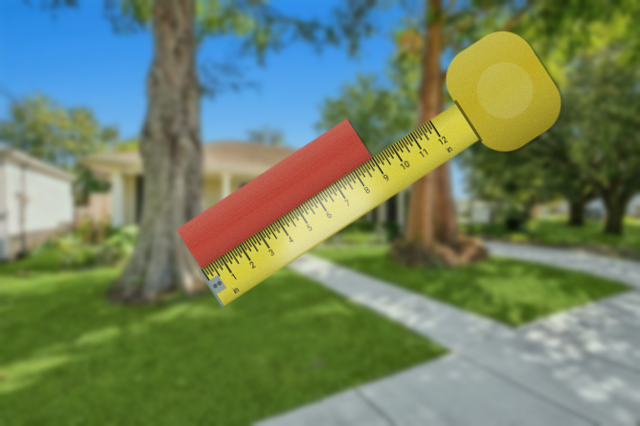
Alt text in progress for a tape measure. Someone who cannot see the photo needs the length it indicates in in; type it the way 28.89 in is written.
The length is 9 in
